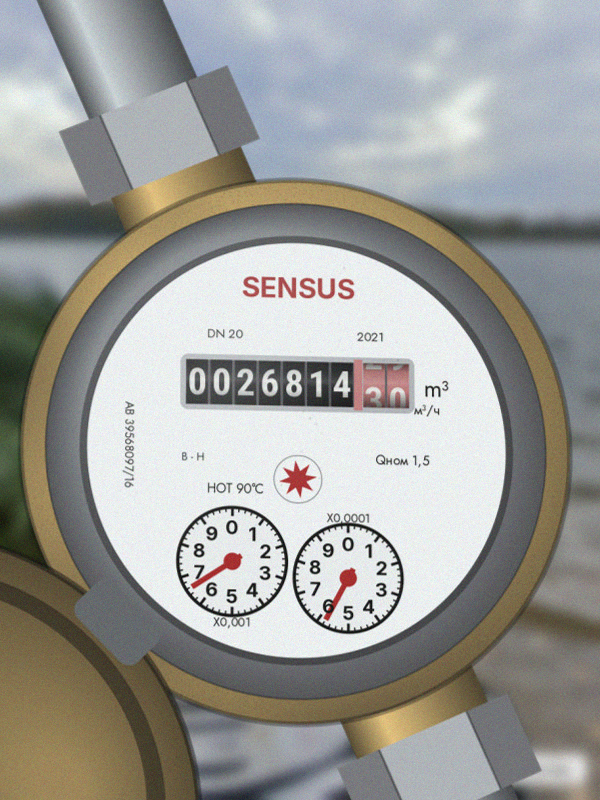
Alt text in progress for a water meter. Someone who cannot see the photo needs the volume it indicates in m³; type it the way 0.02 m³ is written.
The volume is 26814.2965 m³
